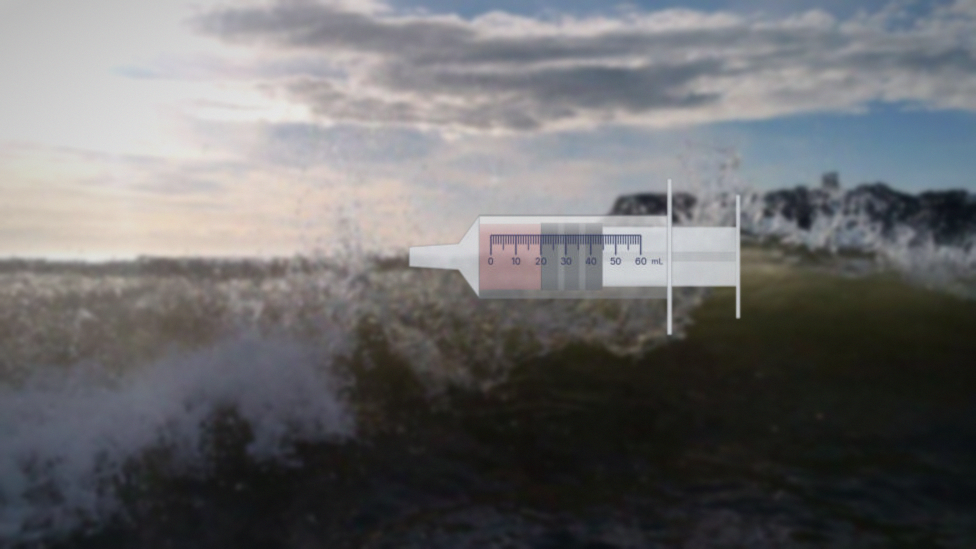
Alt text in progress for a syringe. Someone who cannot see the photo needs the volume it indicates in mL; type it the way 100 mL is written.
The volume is 20 mL
